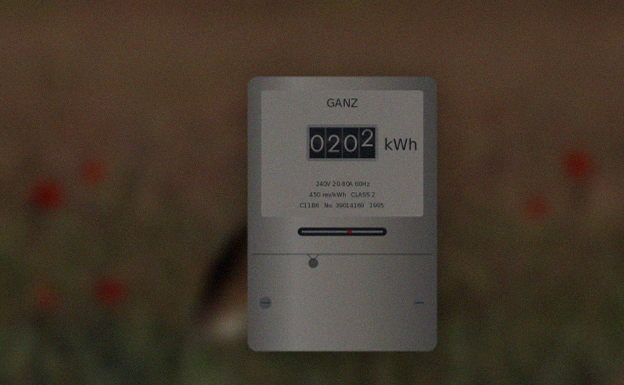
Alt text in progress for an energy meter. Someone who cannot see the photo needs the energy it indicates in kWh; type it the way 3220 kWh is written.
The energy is 202 kWh
